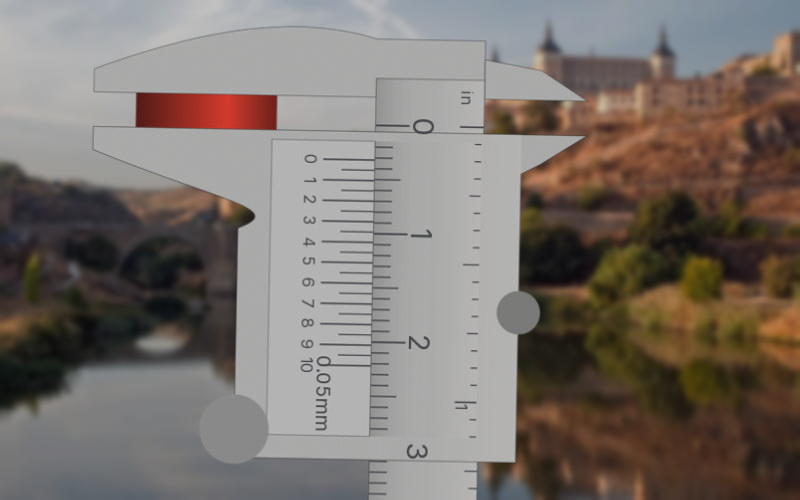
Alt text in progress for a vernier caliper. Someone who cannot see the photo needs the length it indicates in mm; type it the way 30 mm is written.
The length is 3.2 mm
